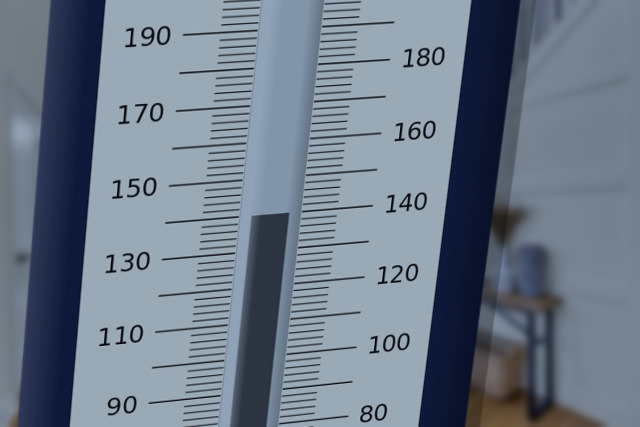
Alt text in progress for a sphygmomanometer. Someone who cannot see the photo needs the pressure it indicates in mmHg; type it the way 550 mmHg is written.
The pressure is 140 mmHg
